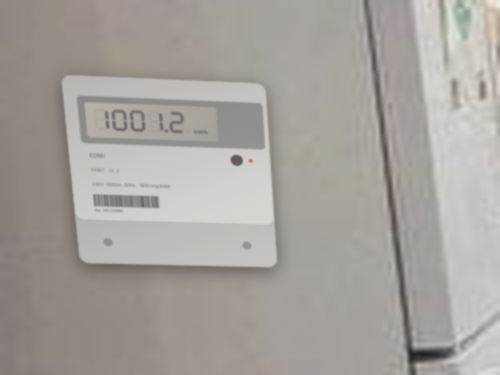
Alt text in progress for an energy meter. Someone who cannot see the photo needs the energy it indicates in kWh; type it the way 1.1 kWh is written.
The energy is 1001.2 kWh
